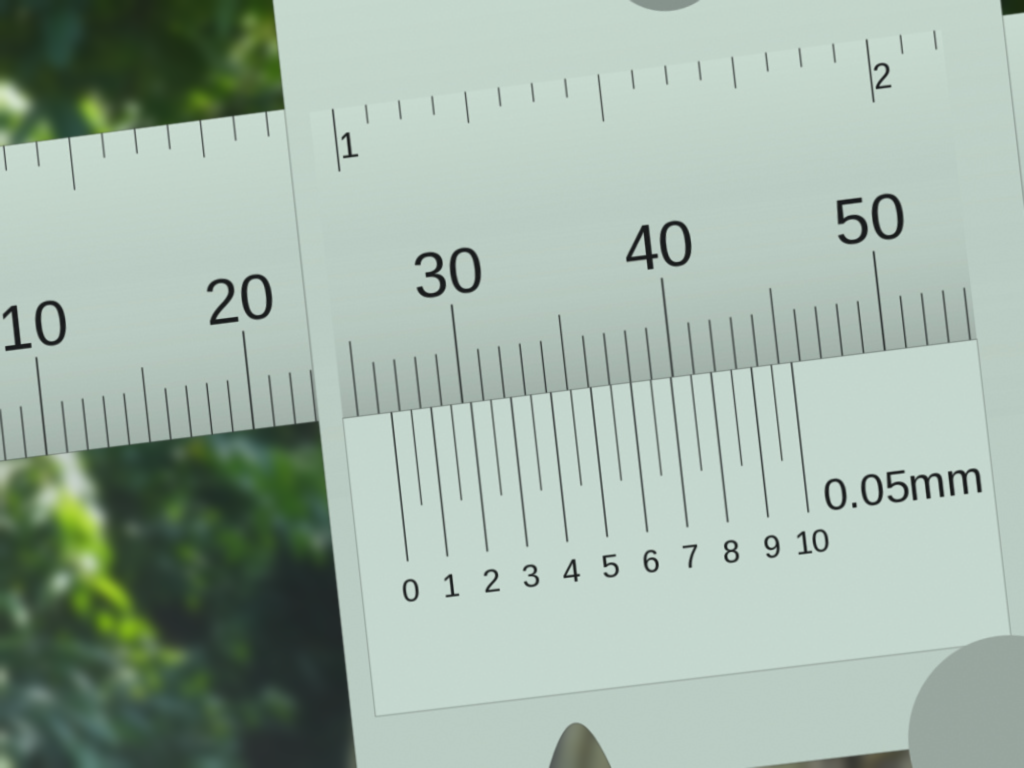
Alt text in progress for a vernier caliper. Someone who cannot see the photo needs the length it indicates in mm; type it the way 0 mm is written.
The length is 26.6 mm
